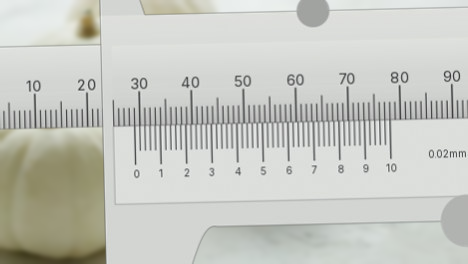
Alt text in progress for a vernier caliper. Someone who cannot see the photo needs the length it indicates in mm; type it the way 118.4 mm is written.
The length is 29.0 mm
